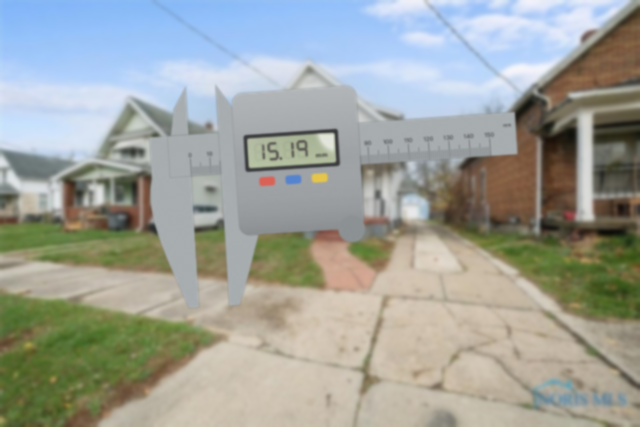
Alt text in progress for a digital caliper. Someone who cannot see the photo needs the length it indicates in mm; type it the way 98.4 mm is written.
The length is 15.19 mm
